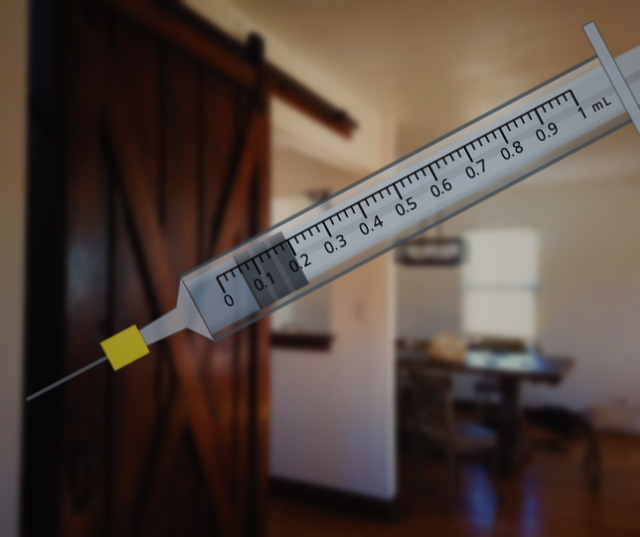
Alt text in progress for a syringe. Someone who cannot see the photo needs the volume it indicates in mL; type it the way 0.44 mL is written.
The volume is 0.06 mL
